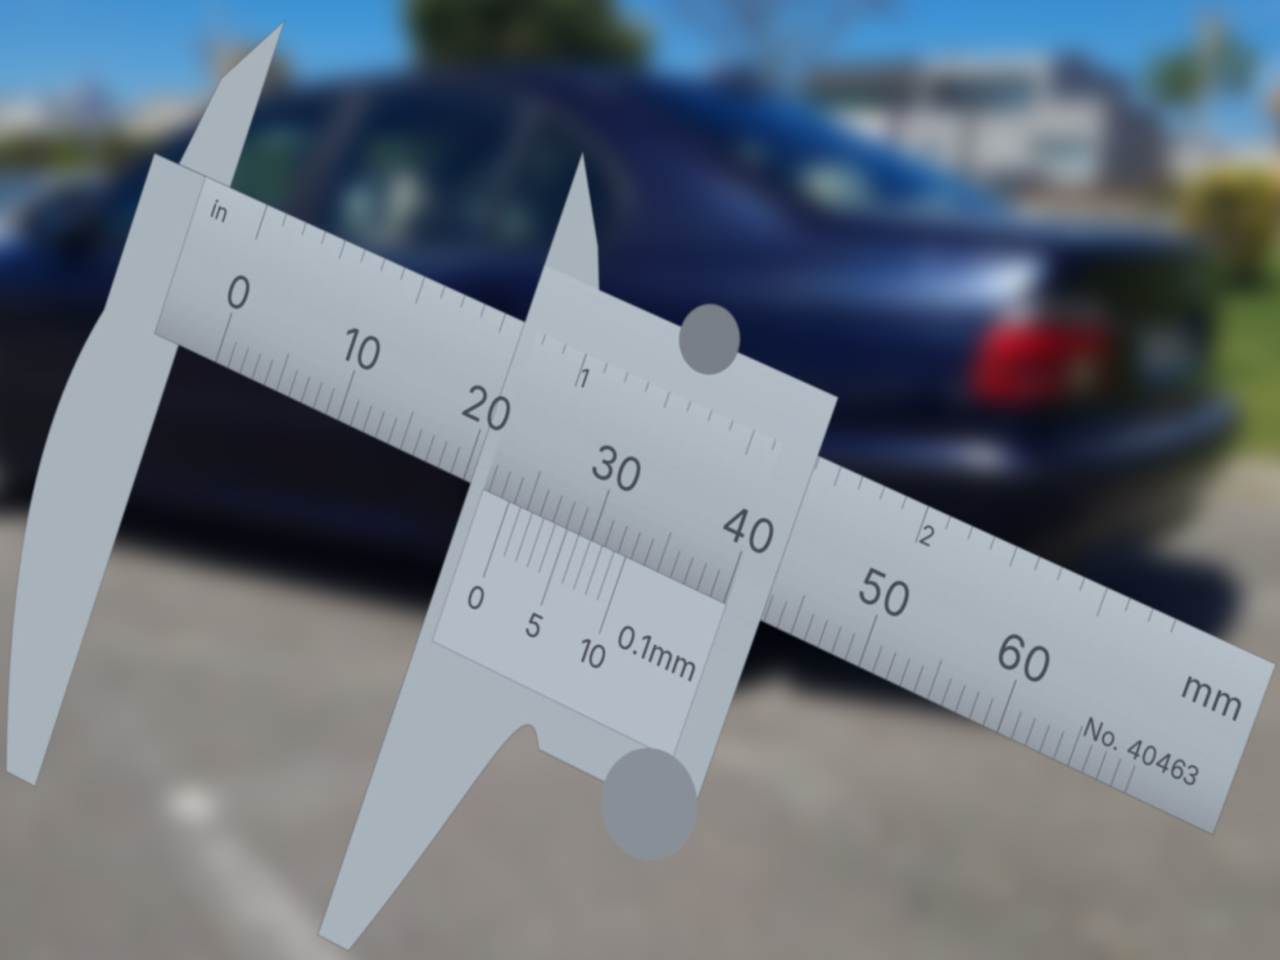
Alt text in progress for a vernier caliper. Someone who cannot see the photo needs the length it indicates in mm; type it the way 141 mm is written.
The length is 23.6 mm
